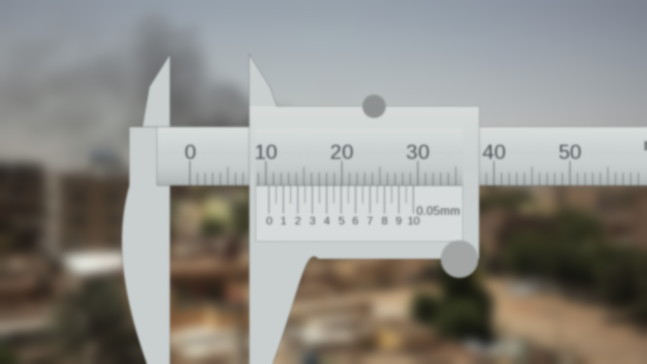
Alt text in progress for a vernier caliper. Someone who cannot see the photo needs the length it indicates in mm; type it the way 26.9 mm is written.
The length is 10.4 mm
